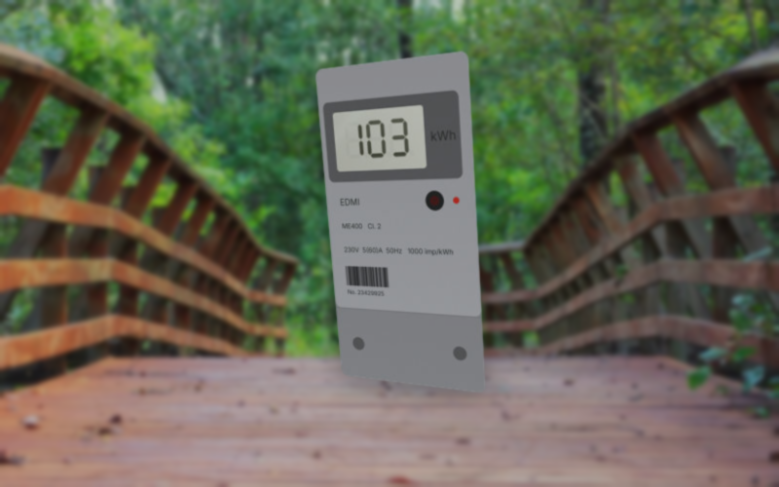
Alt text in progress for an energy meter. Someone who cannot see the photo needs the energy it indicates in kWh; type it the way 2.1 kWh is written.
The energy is 103 kWh
